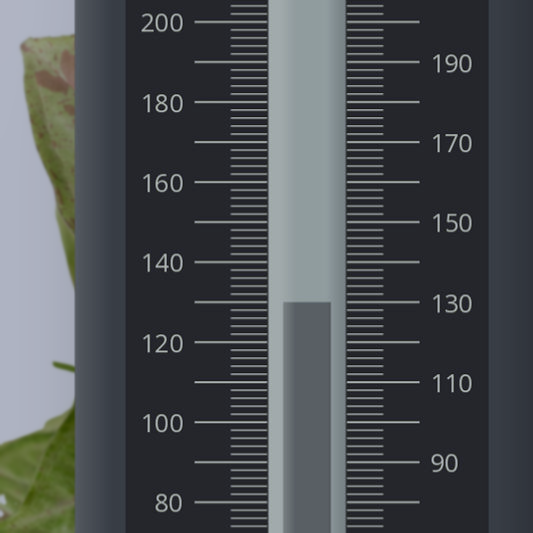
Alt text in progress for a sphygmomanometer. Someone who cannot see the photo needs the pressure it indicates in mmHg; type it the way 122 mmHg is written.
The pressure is 130 mmHg
